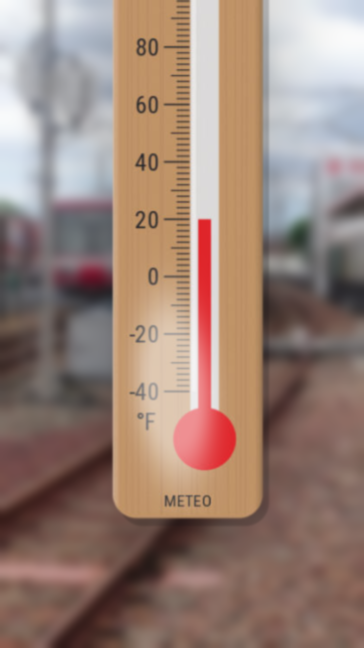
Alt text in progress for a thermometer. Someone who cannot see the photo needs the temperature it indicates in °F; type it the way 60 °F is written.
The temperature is 20 °F
